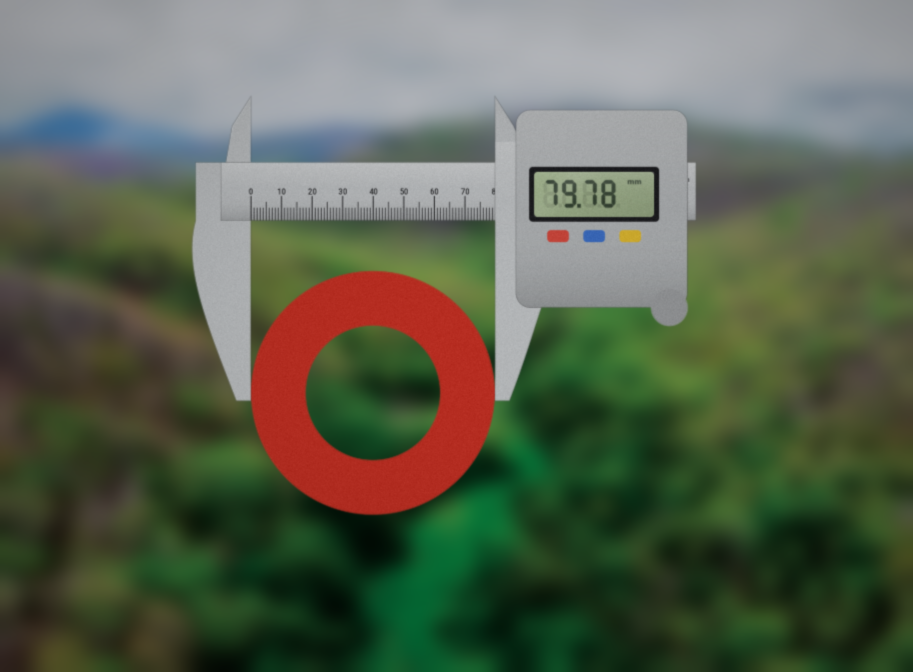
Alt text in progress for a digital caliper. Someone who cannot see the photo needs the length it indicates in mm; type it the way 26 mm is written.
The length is 79.78 mm
